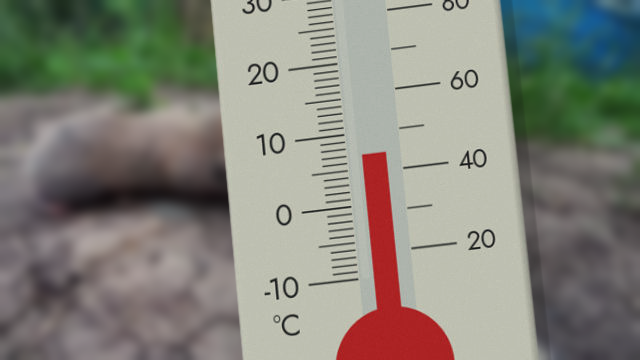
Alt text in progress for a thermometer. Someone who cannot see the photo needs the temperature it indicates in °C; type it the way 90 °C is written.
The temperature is 7 °C
